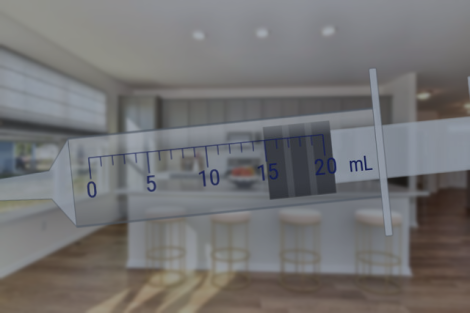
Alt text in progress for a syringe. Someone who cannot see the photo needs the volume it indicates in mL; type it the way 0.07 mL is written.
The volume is 15 mL
